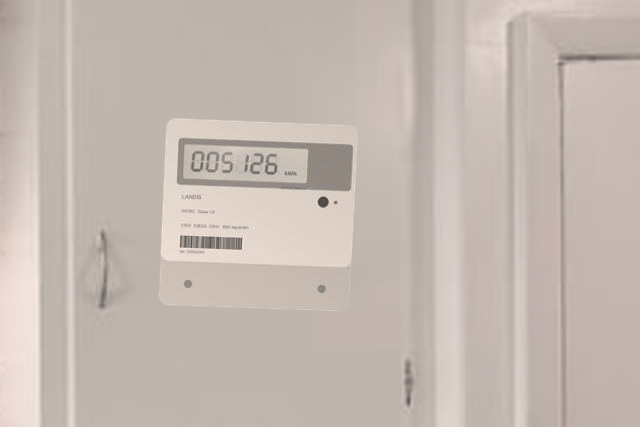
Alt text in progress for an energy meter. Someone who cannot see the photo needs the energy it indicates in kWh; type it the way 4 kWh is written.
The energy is 5126 kWh
